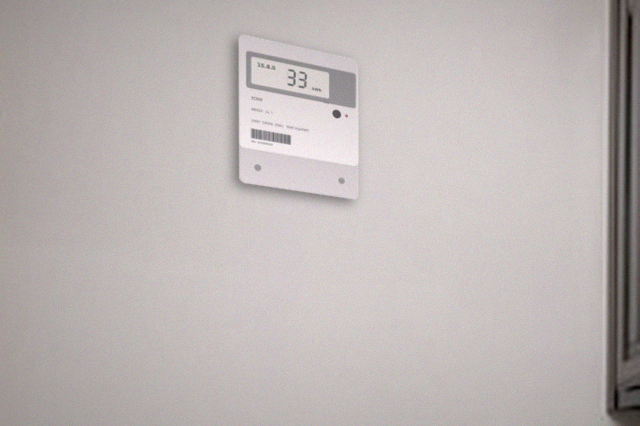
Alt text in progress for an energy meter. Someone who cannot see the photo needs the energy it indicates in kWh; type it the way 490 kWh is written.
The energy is 33 kWh
